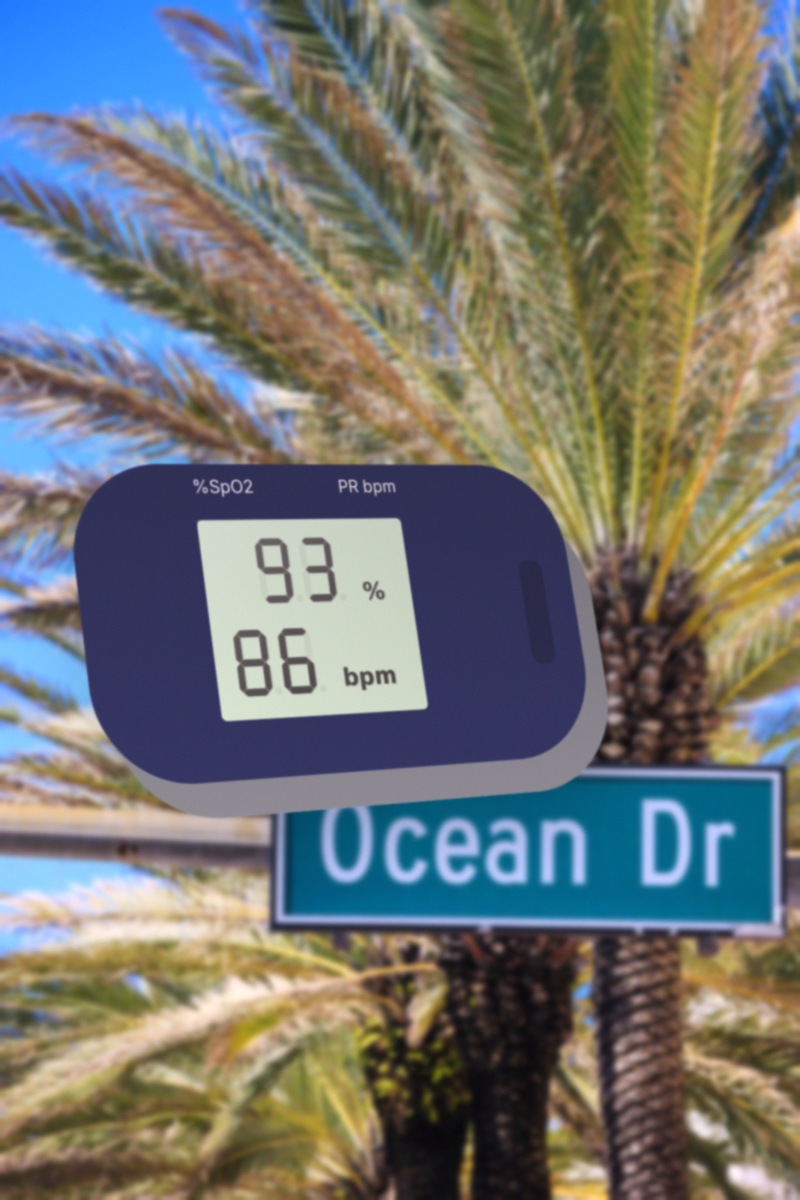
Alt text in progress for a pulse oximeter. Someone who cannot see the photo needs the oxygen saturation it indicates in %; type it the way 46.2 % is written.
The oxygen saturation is 93 %
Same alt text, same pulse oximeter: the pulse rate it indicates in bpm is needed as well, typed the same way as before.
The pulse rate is 86 bpm
